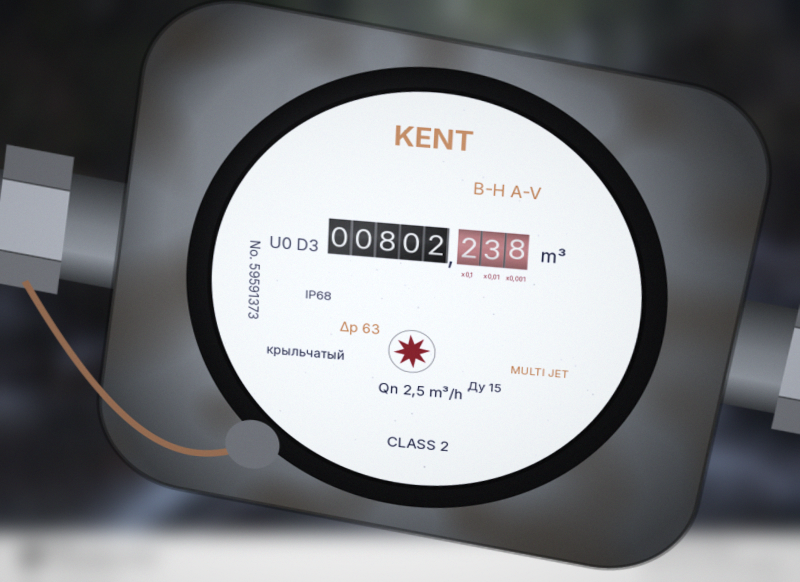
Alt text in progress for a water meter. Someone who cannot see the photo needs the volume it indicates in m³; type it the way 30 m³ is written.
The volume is 802.238 m³
